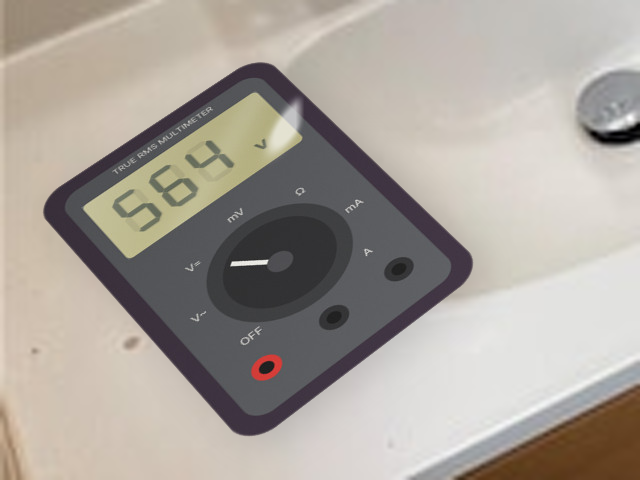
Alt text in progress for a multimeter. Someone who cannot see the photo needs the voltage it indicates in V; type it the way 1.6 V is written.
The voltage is 564 V
